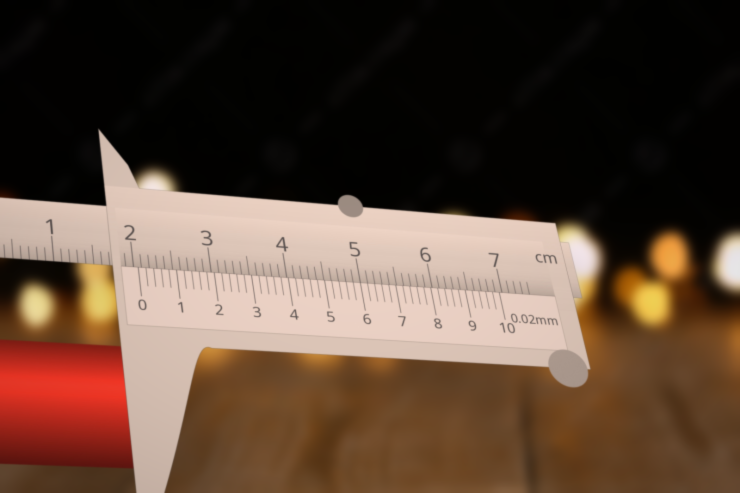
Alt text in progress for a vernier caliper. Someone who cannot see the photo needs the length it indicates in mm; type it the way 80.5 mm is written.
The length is 20.6 mm
